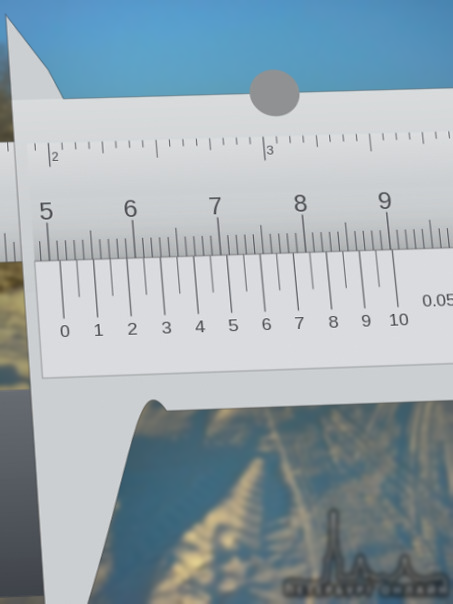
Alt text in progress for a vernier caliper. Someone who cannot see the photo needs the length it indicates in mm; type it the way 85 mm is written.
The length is 51.2 mm
